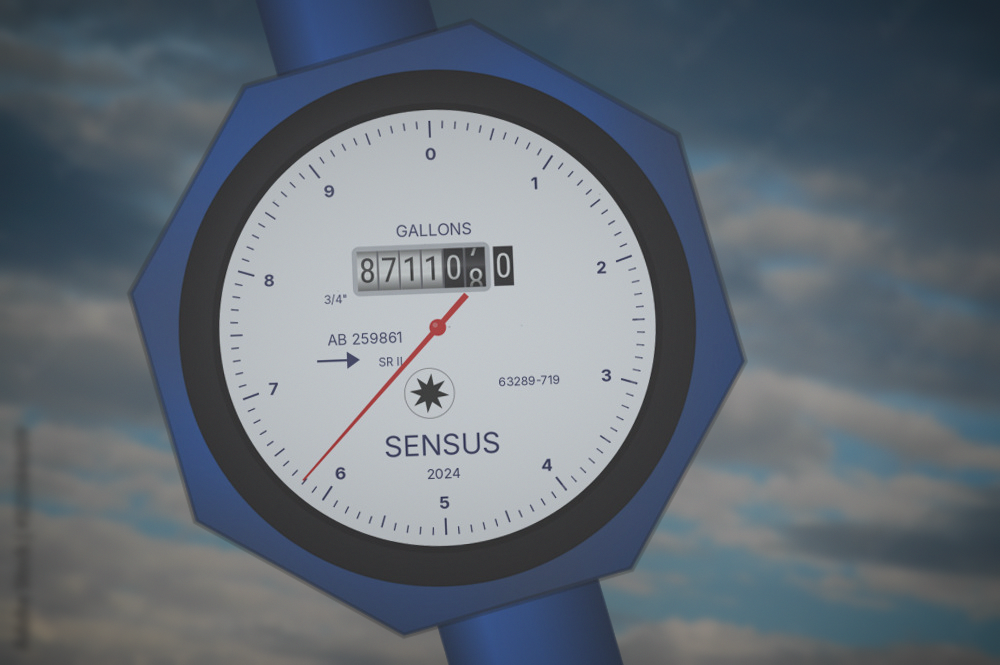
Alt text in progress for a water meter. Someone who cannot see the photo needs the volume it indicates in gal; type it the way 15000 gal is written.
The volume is 8711076.2 gal
